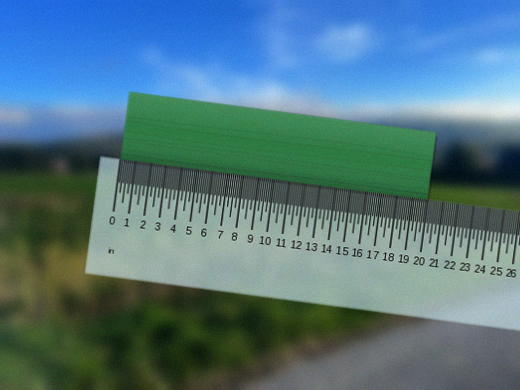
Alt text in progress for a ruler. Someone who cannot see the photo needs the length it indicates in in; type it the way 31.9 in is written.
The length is 20 in
